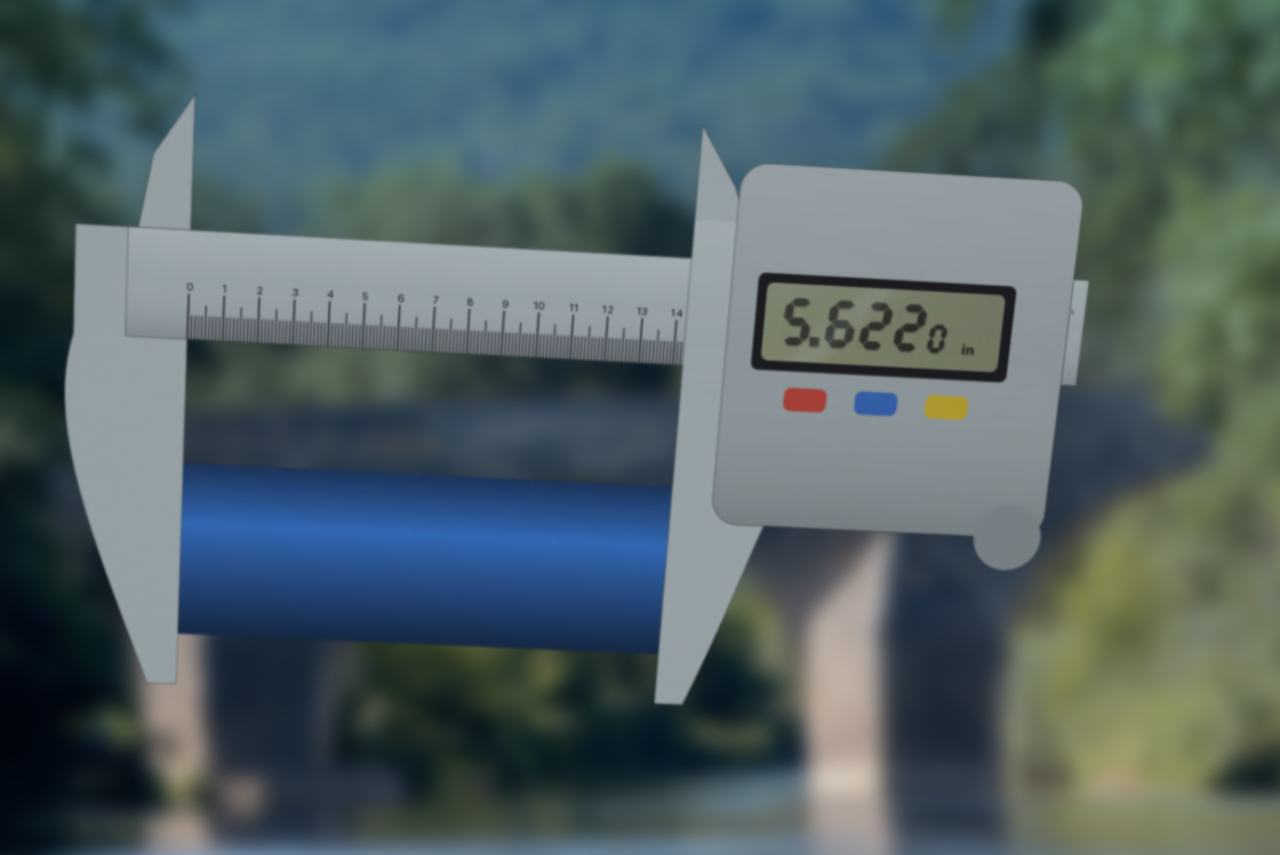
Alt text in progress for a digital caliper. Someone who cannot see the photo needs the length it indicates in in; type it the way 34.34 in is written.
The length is 5.6220 in
